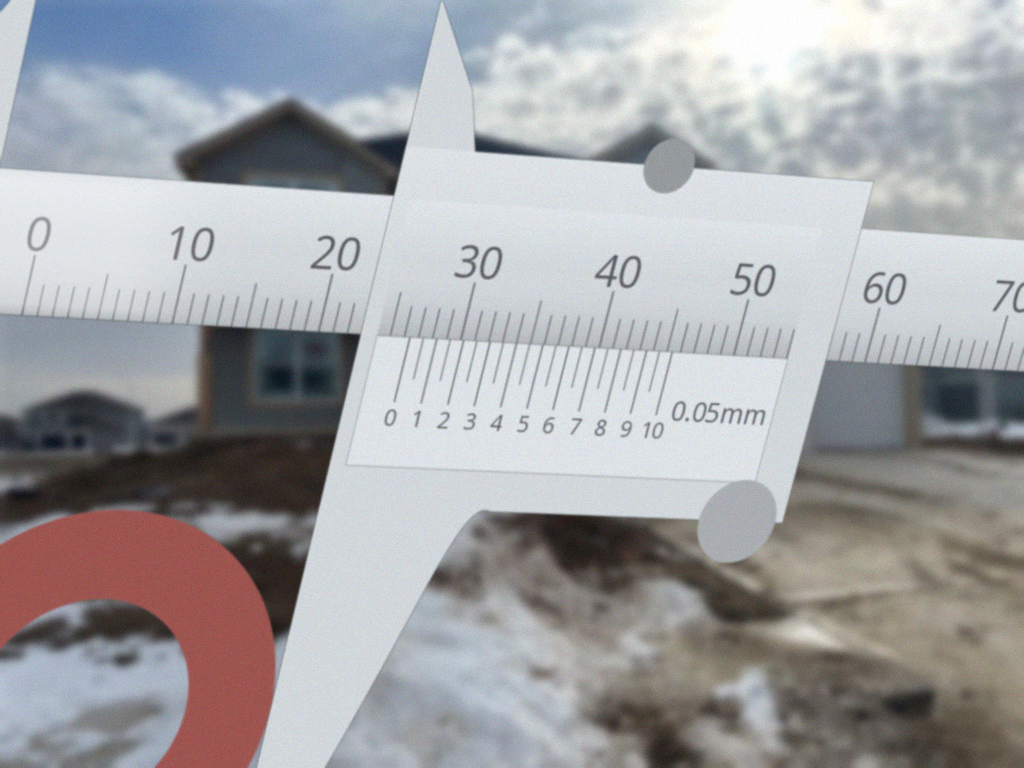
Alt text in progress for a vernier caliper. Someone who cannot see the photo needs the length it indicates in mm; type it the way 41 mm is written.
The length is 26.4 mm
